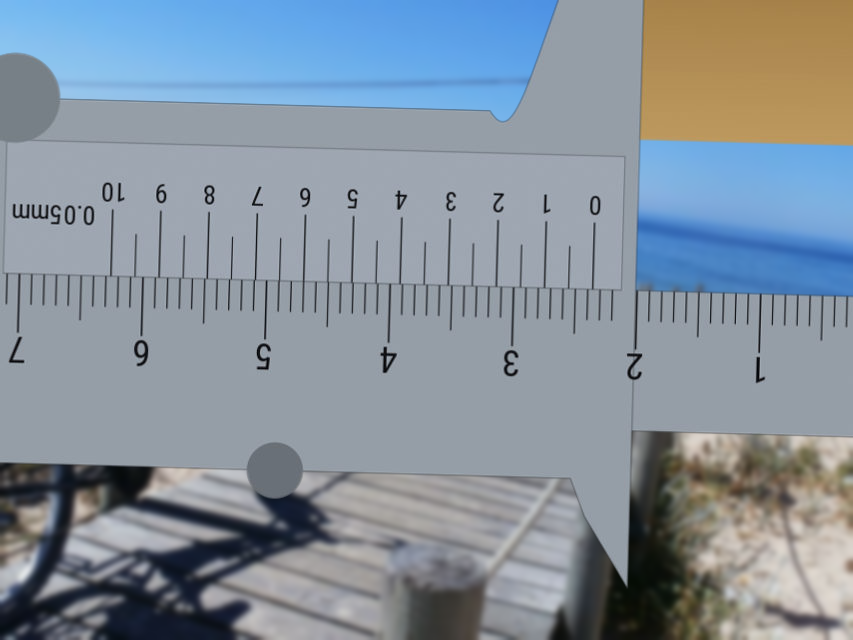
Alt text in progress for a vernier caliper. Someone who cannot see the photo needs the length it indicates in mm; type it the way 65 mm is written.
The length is 23.6 mm
